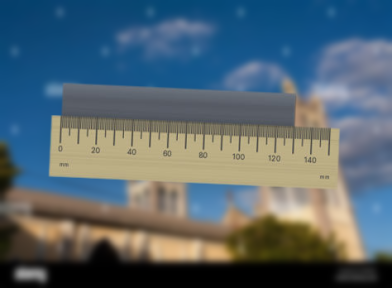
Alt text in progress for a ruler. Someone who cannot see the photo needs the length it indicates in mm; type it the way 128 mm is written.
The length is 130 mm
